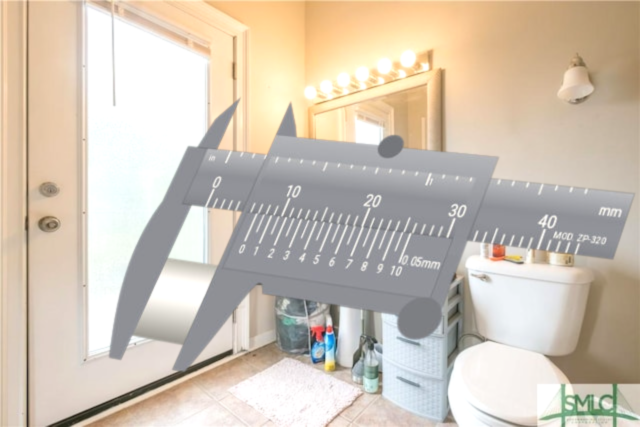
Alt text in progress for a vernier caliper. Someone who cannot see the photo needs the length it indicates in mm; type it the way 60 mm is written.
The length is 6.8 mm
